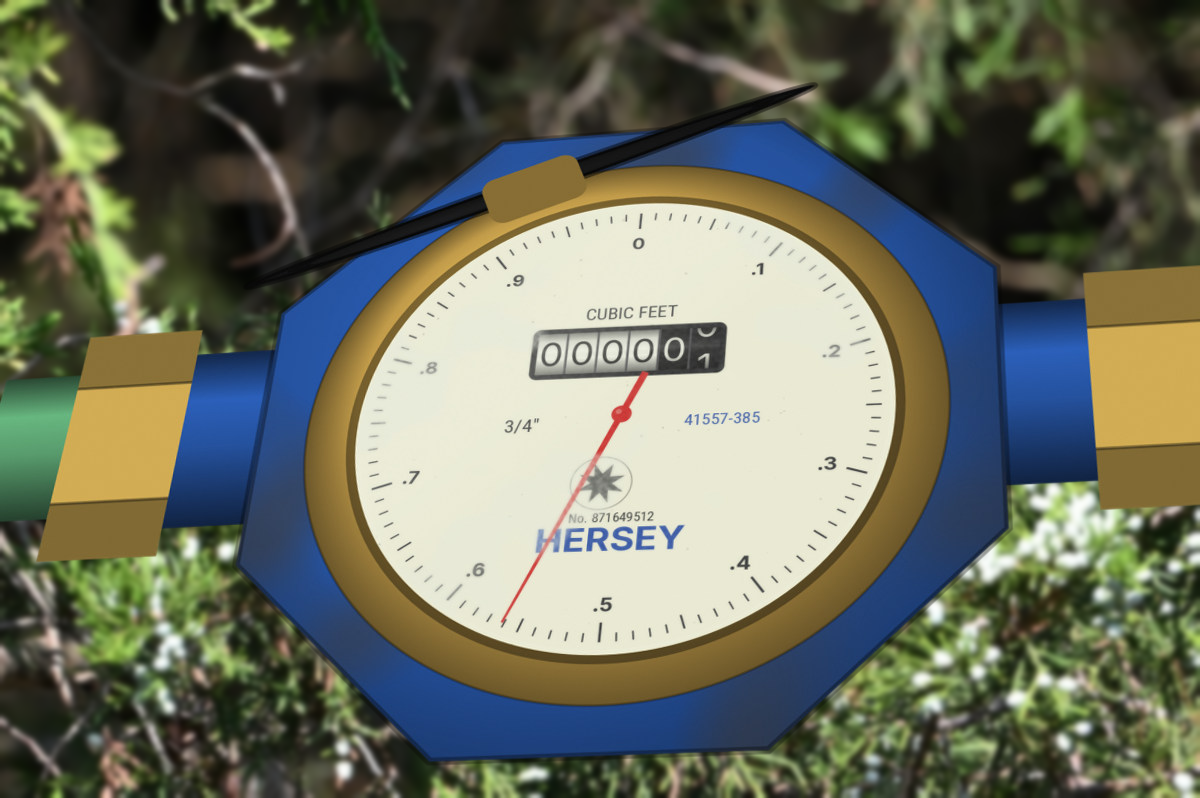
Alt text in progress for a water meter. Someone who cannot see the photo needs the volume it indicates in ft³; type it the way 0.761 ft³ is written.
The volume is 0.56 ft³
